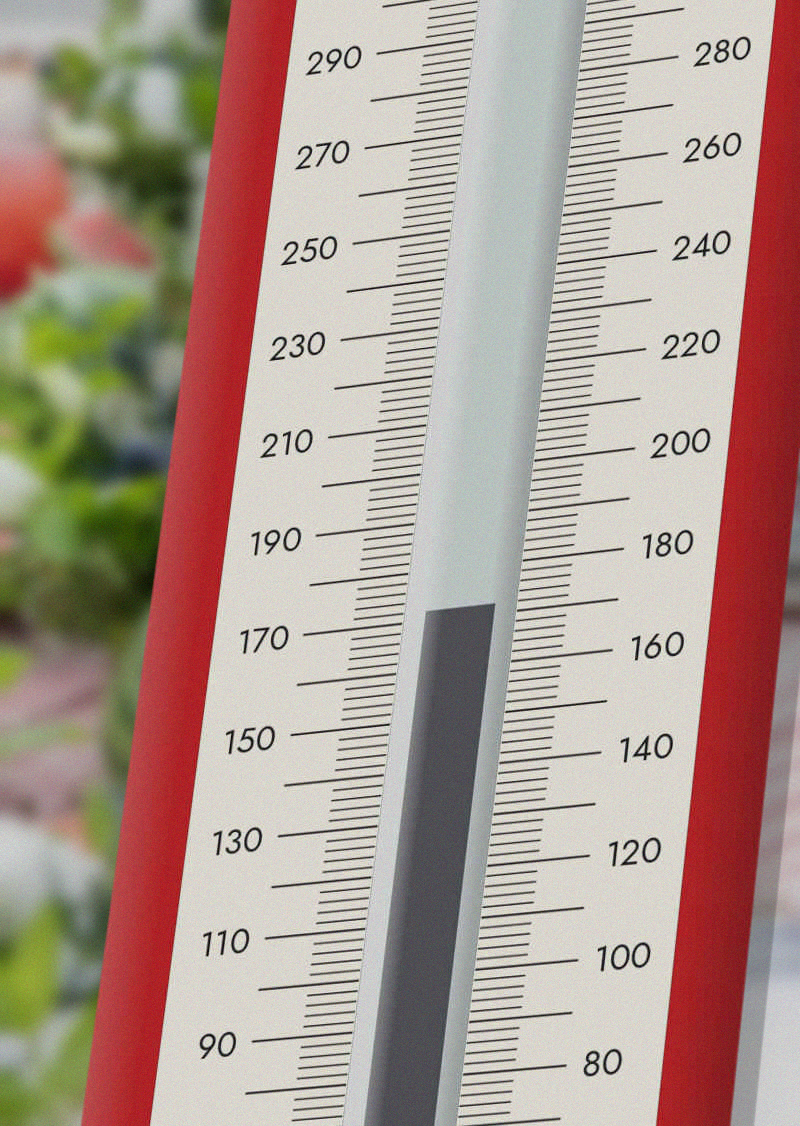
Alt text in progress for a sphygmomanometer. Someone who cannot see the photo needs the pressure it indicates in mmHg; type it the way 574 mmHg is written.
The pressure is 172 mmHg
